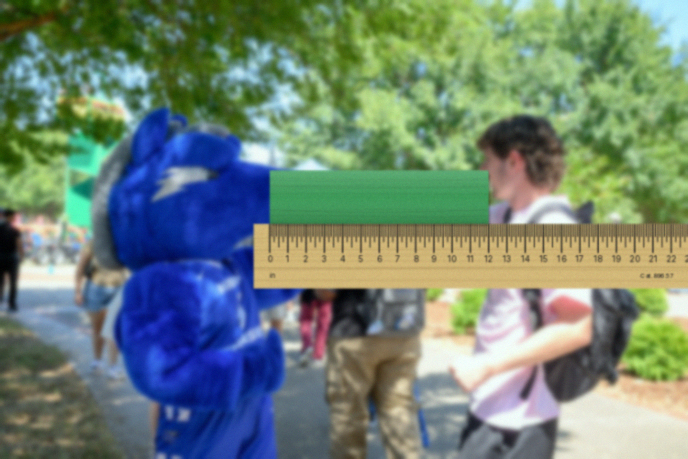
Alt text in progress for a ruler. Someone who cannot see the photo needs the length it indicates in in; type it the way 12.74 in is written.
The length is 12 in
